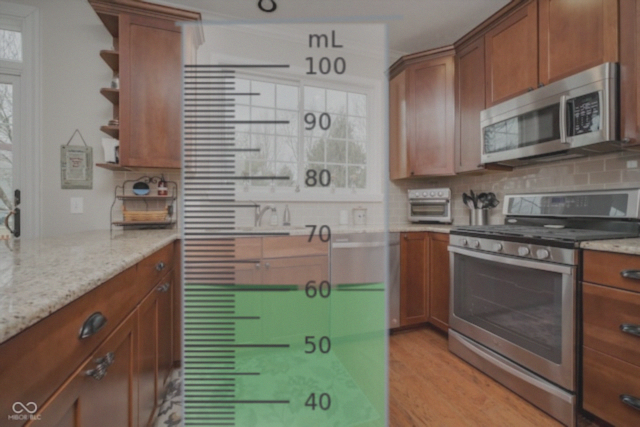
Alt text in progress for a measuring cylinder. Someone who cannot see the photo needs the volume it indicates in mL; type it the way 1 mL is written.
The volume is 60 mL
